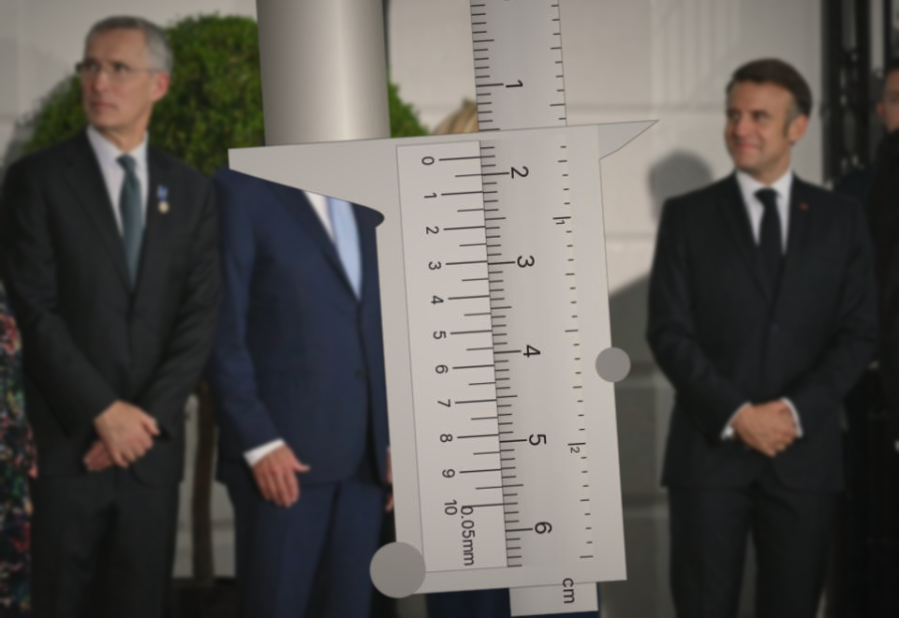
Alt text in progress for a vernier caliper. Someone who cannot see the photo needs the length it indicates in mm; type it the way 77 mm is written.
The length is 18.0 mm
